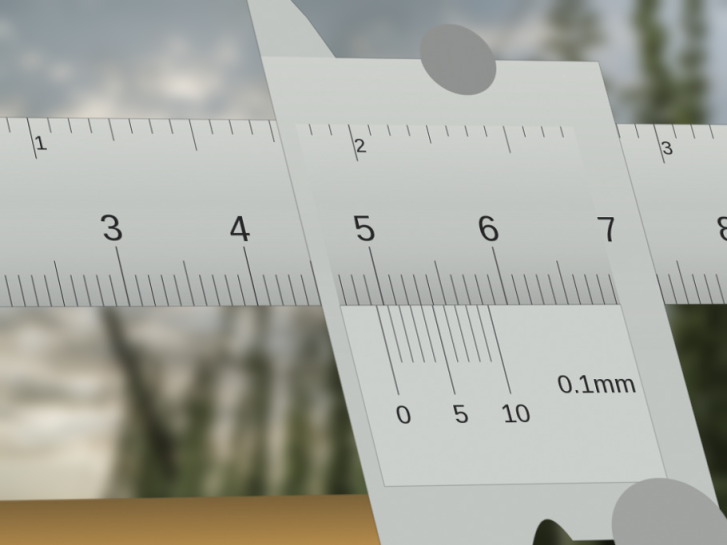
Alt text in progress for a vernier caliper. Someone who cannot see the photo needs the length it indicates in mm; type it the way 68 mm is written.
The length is 49.4 mm
